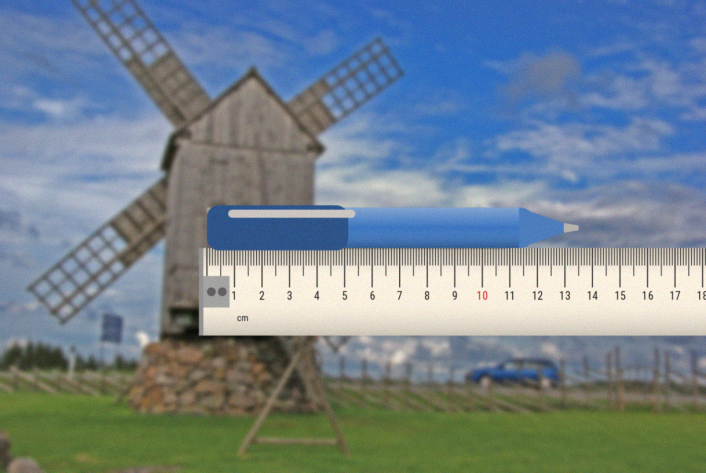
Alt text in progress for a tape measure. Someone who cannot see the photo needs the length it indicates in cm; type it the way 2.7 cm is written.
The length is 13.5 cm
